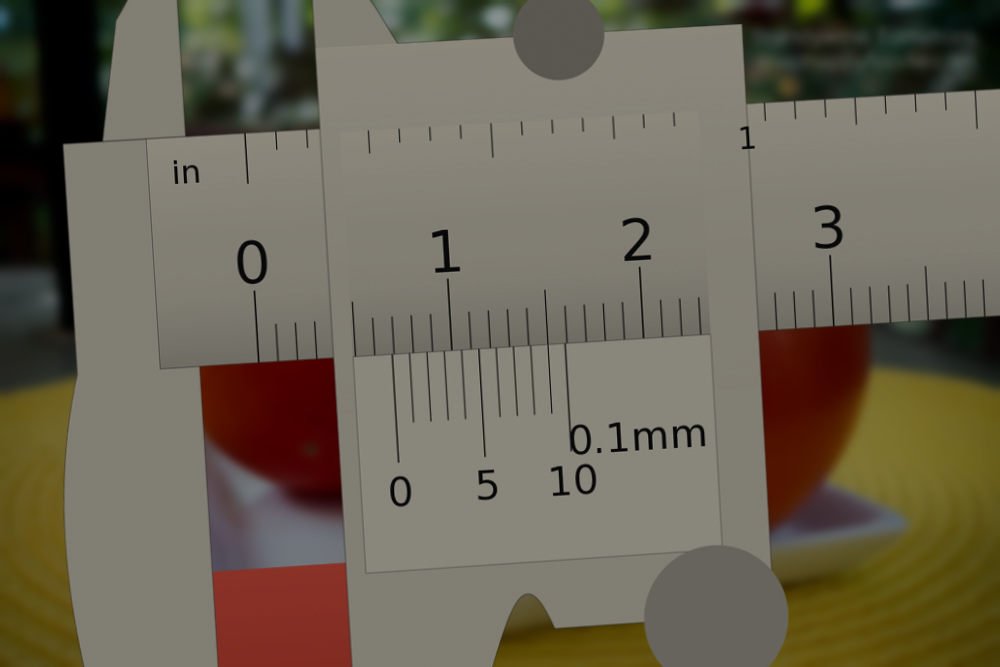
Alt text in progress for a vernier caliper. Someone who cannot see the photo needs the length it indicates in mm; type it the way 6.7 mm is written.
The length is 6.9 mm
